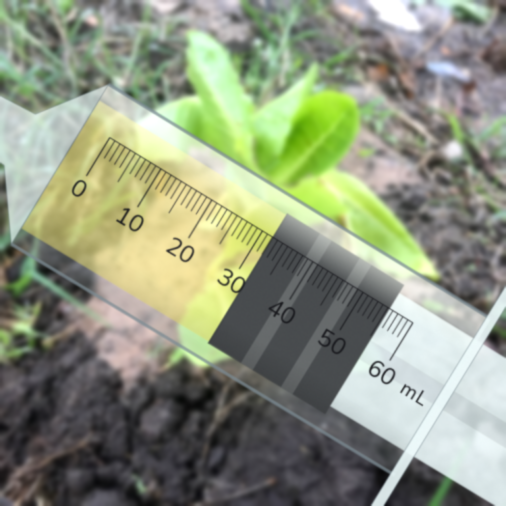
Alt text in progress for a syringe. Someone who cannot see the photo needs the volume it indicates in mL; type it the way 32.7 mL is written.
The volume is 32 mL
